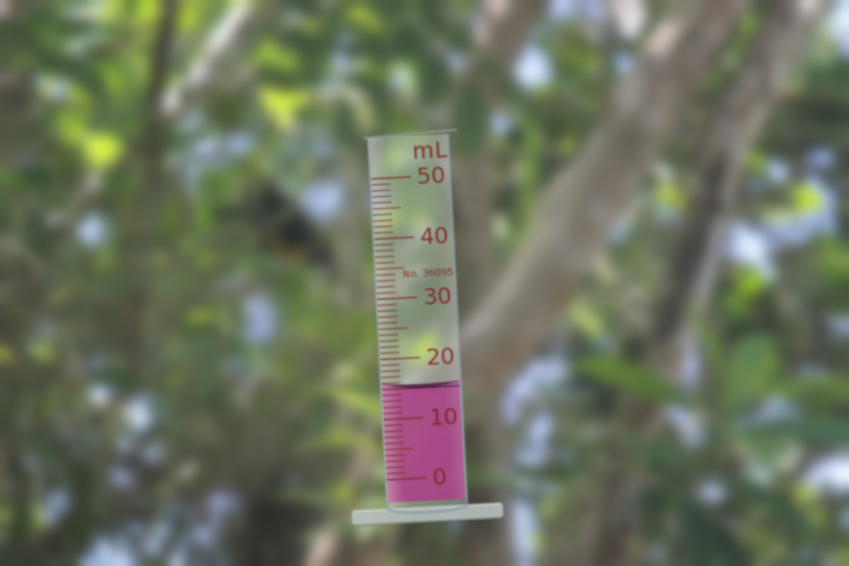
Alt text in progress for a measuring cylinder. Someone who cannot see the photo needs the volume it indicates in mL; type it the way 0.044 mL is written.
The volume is 15 mL
